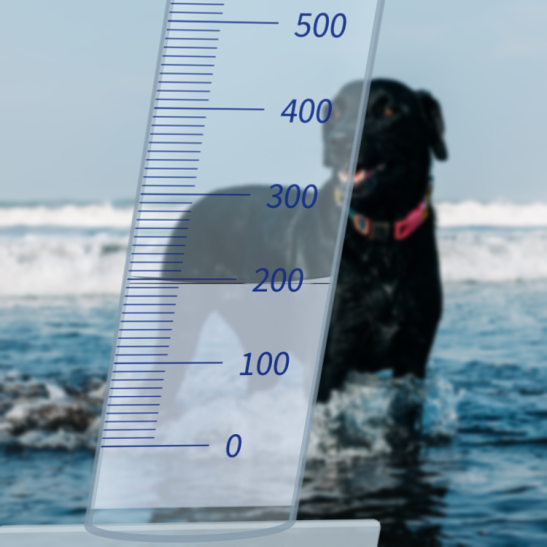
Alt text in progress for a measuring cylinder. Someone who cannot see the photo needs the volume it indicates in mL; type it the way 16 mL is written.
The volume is 195 mL
